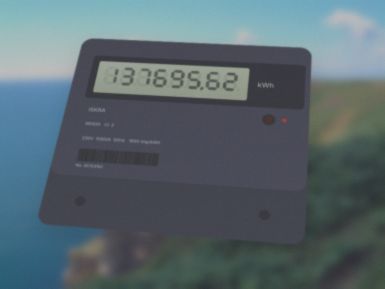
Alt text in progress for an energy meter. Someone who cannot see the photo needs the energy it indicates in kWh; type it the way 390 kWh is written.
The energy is 137695.62 kWh
